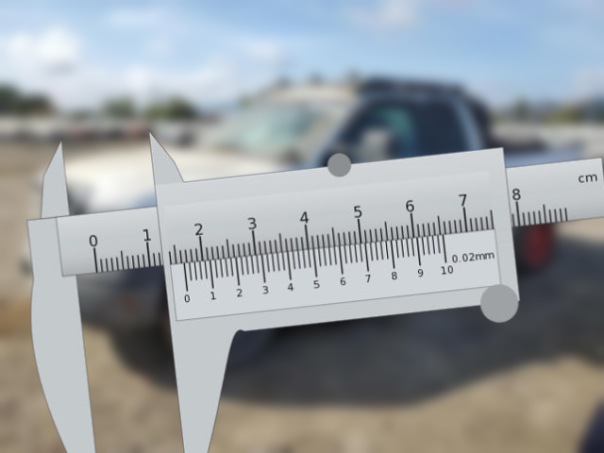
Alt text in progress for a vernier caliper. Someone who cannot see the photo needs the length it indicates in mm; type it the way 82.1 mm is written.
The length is 16.5 mm
